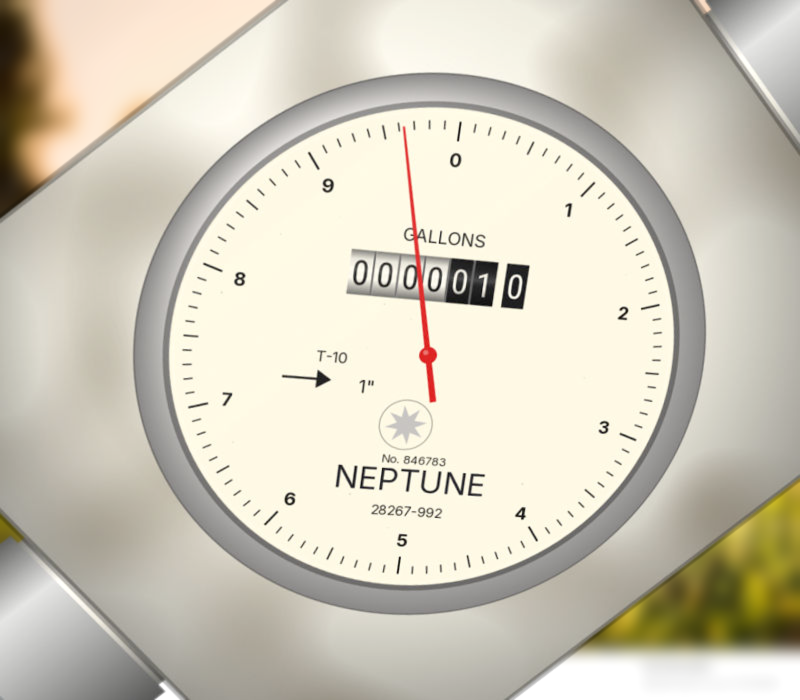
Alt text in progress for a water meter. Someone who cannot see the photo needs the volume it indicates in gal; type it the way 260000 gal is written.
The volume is 9.6 gal
